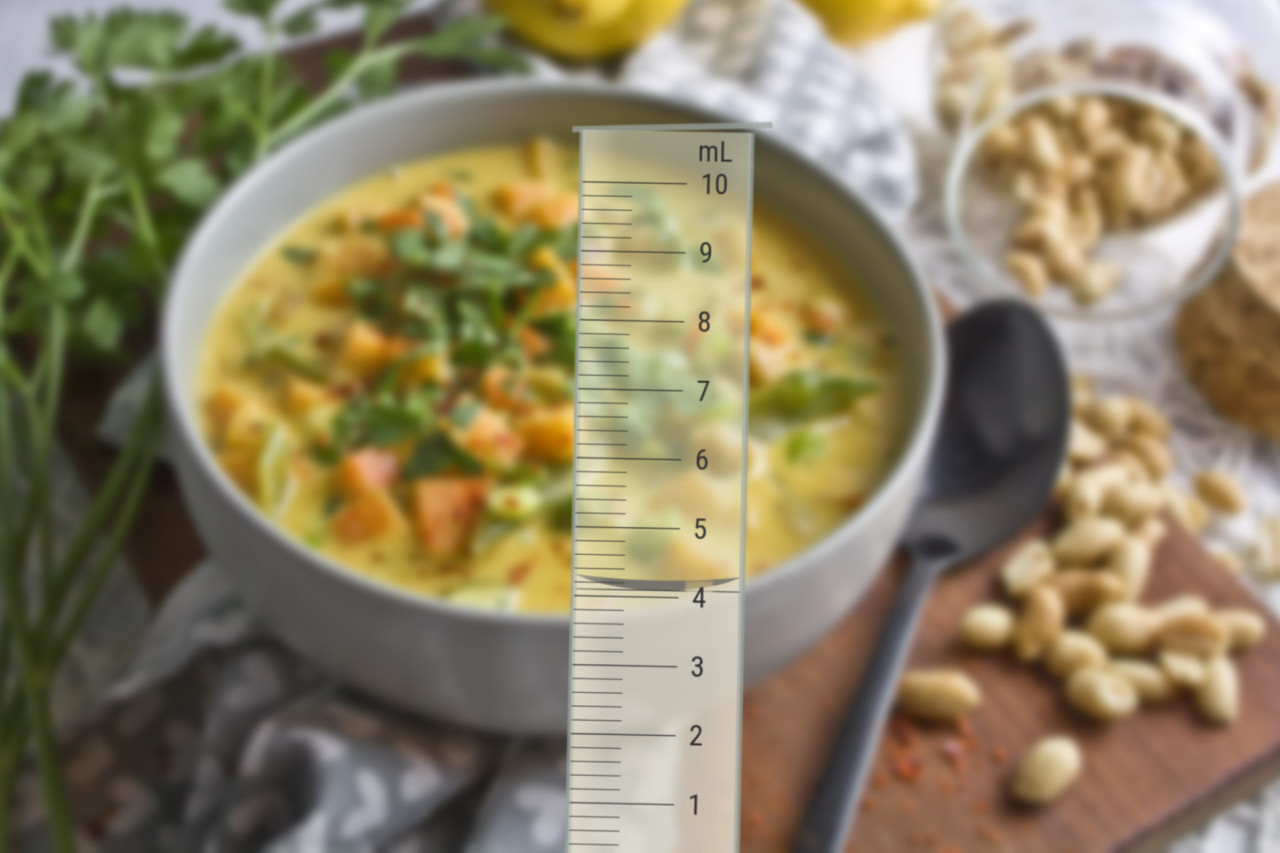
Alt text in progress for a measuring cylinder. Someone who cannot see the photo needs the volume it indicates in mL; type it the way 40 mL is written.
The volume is 4.1 mL
